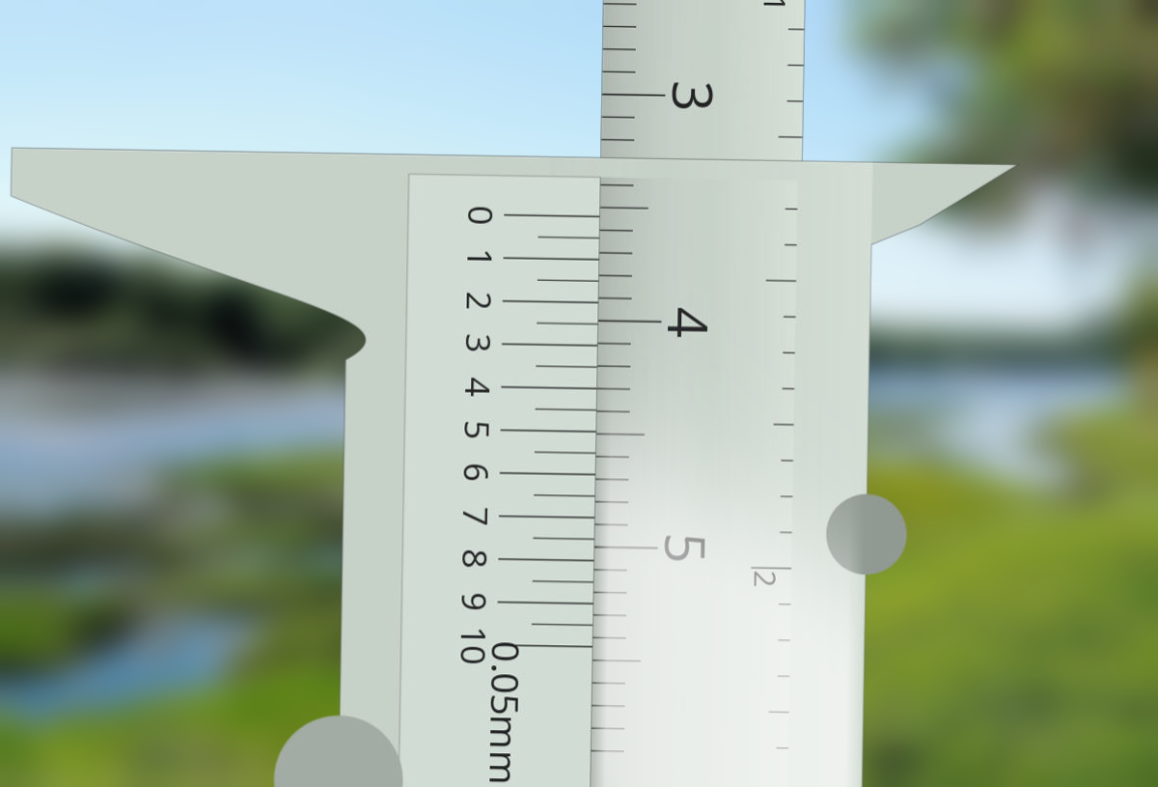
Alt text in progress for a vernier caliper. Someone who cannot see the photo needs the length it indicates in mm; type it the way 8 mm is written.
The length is 35.40 mm
